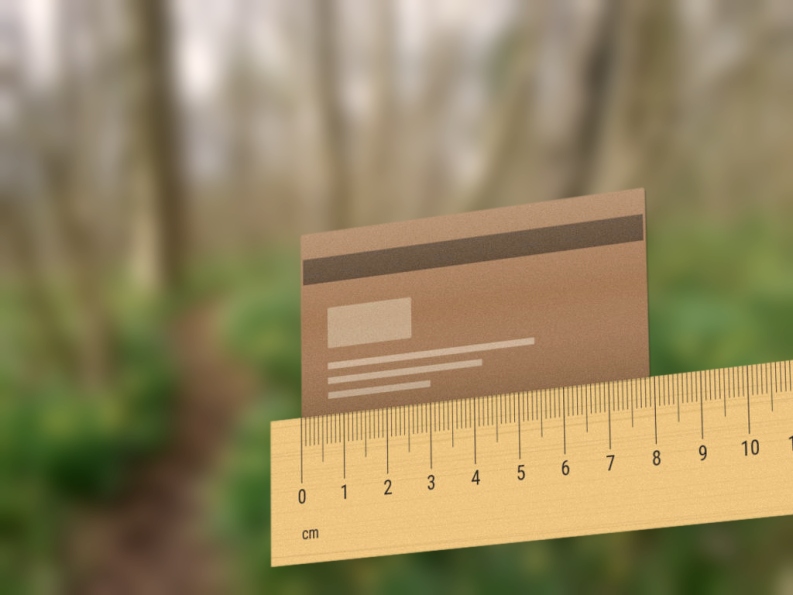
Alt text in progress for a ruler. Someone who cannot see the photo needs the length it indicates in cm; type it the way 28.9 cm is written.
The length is 7.9 cm
